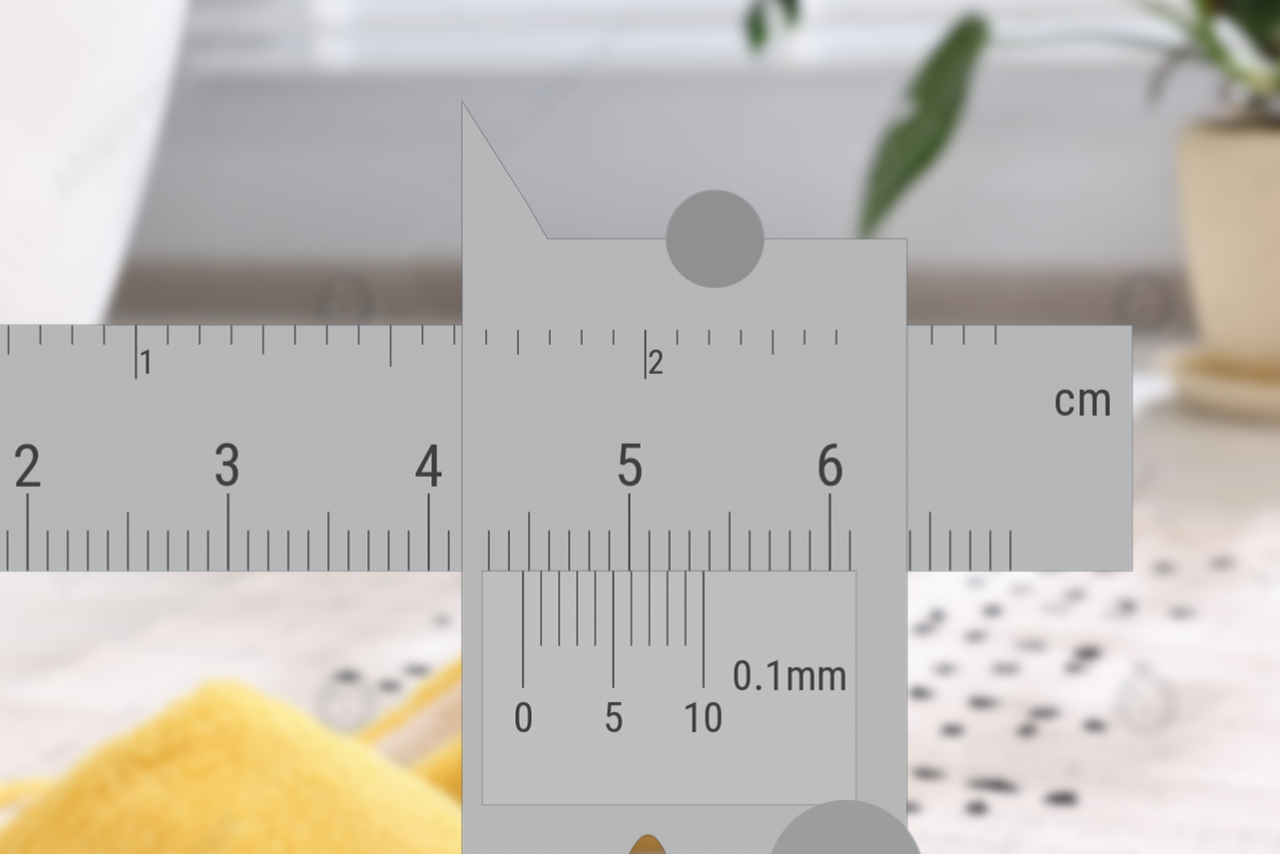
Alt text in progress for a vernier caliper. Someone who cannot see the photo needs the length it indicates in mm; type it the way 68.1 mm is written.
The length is 44.7 mm
